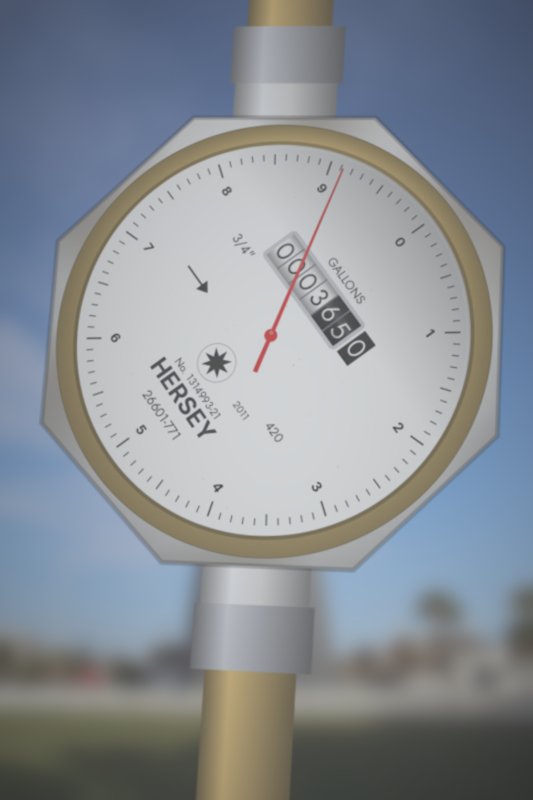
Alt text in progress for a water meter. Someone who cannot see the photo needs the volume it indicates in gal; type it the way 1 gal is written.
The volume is 3649.1 gal
